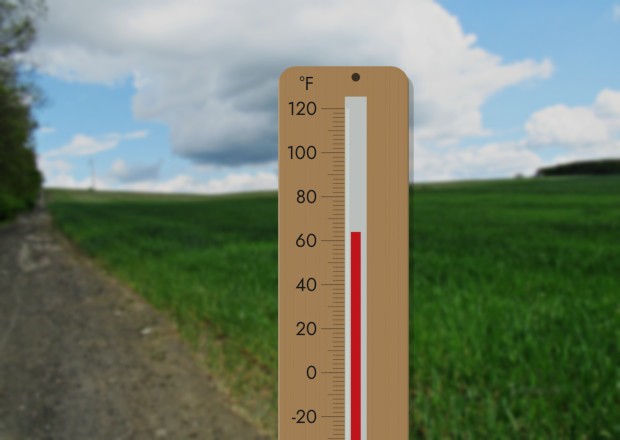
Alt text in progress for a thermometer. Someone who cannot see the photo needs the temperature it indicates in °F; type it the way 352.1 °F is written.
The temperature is 64 °F
